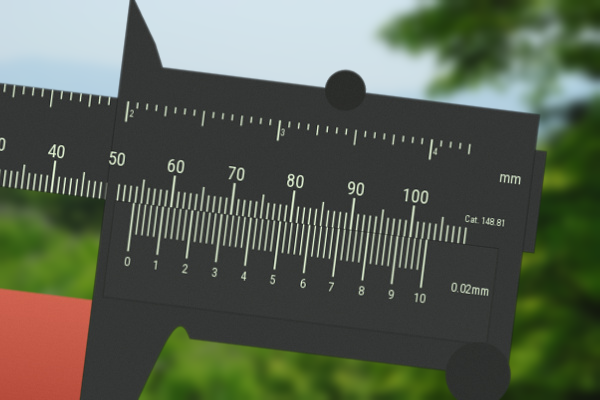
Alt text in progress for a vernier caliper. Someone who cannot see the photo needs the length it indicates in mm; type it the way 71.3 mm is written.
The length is 53.8 mm
